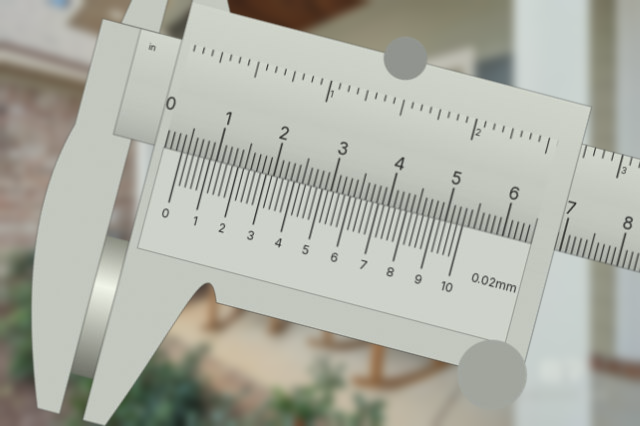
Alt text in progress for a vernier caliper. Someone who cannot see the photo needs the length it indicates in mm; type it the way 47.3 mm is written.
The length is 4.0 mm
